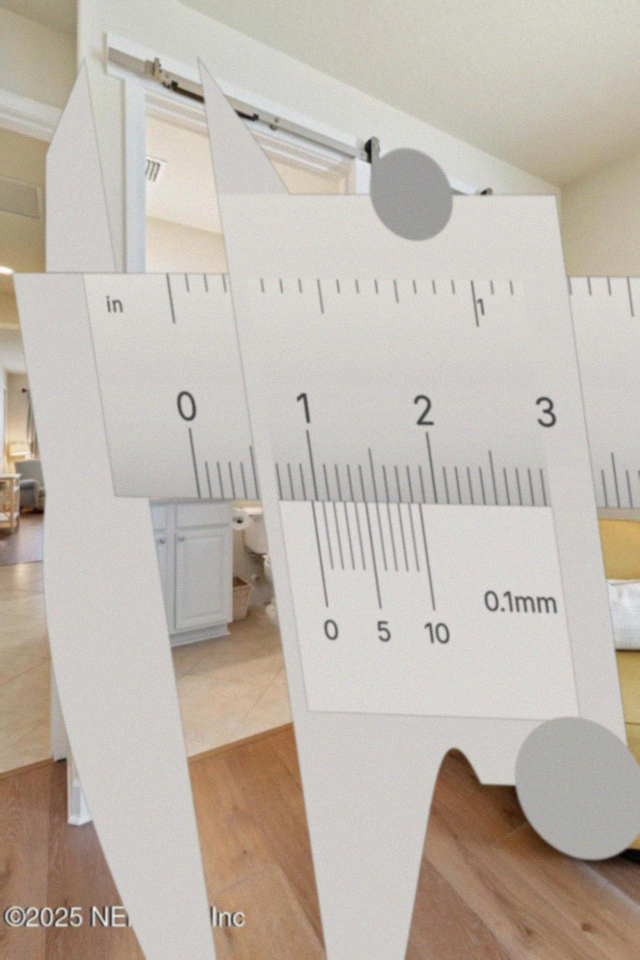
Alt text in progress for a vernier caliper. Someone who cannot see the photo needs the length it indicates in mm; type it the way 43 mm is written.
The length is 9.6 mm
